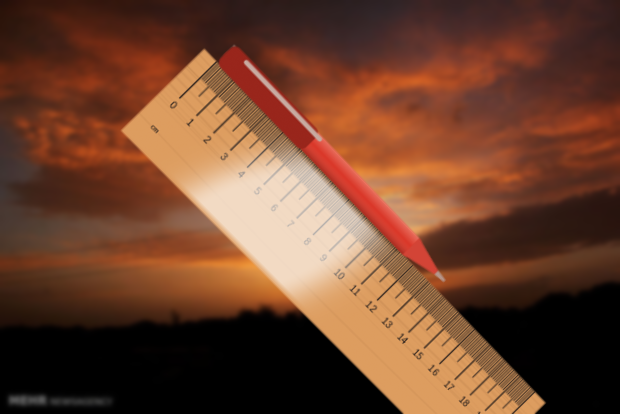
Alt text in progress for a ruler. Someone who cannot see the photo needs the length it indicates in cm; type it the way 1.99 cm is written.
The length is 13.5 cm
